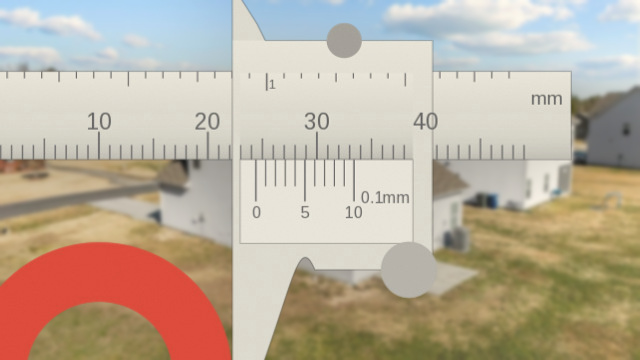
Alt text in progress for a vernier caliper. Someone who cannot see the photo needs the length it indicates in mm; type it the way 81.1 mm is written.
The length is 24.4 mm
